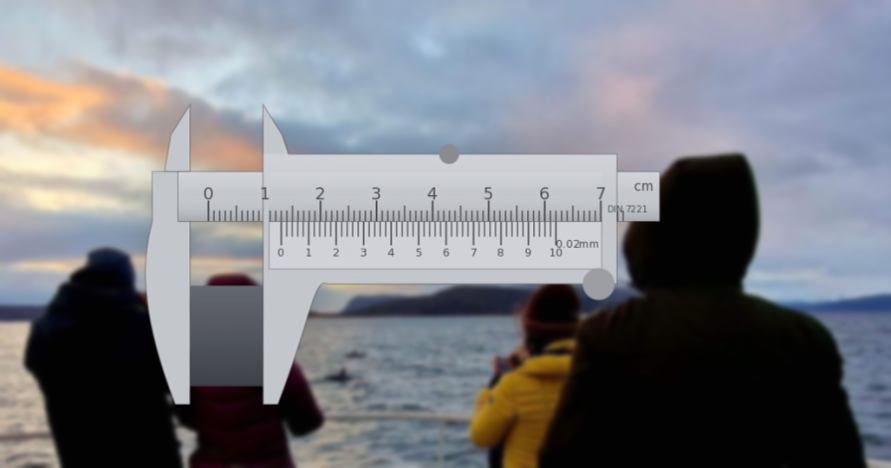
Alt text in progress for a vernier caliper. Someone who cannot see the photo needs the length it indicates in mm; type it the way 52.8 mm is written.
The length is 13.0 mm
